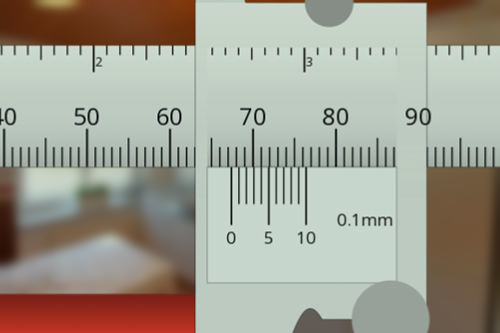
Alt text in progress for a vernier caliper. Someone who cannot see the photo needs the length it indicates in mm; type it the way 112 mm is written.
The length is 67.4 mm
